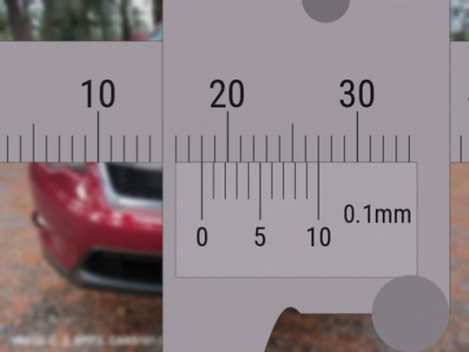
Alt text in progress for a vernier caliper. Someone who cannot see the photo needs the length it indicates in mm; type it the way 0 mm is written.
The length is 18.0 mm
